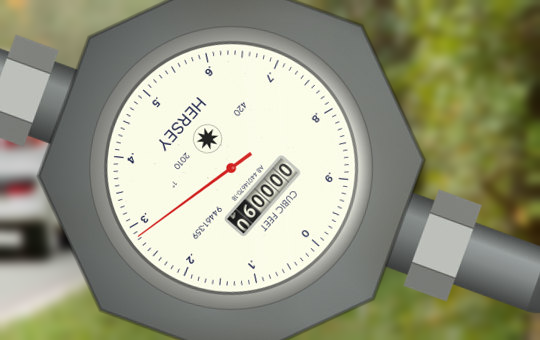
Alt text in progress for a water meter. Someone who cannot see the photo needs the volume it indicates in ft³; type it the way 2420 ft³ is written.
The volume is 90.28 ft³
